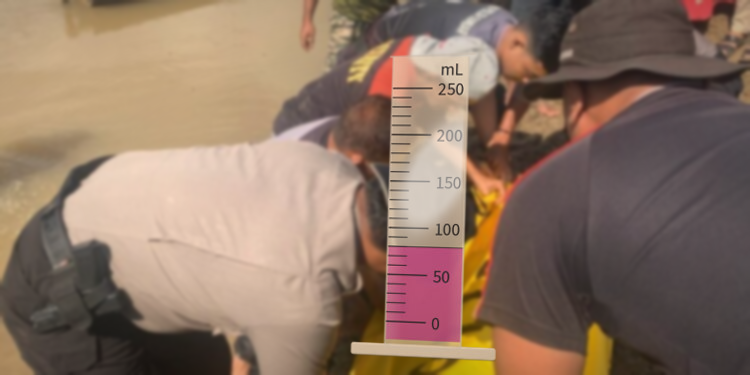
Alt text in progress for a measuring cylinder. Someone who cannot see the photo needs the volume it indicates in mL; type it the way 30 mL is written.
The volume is 80 mL
